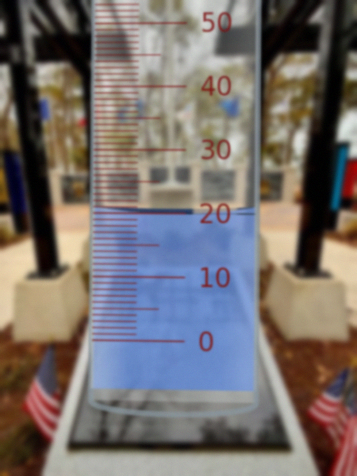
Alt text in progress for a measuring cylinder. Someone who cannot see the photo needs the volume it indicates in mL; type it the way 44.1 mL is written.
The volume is 20 mL
